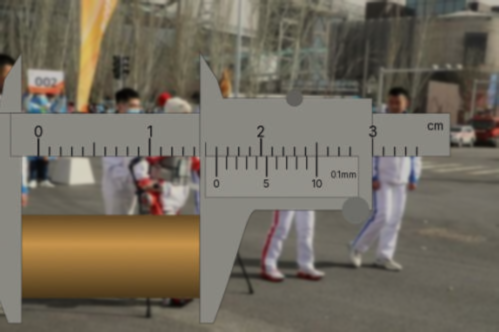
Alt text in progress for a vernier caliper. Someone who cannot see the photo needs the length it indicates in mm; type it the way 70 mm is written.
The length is 16.0 mm
